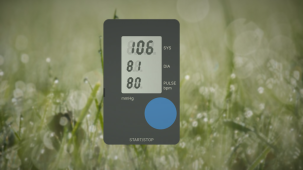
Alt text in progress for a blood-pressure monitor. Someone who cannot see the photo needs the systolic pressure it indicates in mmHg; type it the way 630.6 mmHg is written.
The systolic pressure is 106 mmHg
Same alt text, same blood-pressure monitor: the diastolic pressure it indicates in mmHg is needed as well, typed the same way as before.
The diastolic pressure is 81 mmHg
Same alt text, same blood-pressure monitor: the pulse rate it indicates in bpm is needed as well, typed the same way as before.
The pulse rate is 80 bpm
